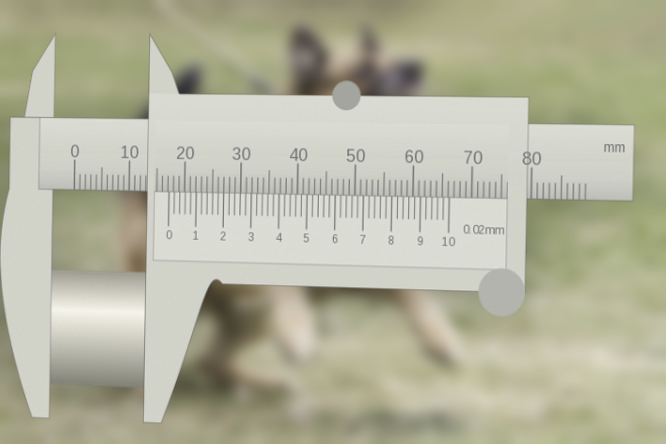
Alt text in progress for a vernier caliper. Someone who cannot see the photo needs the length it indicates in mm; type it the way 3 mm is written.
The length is 17.2 mm
